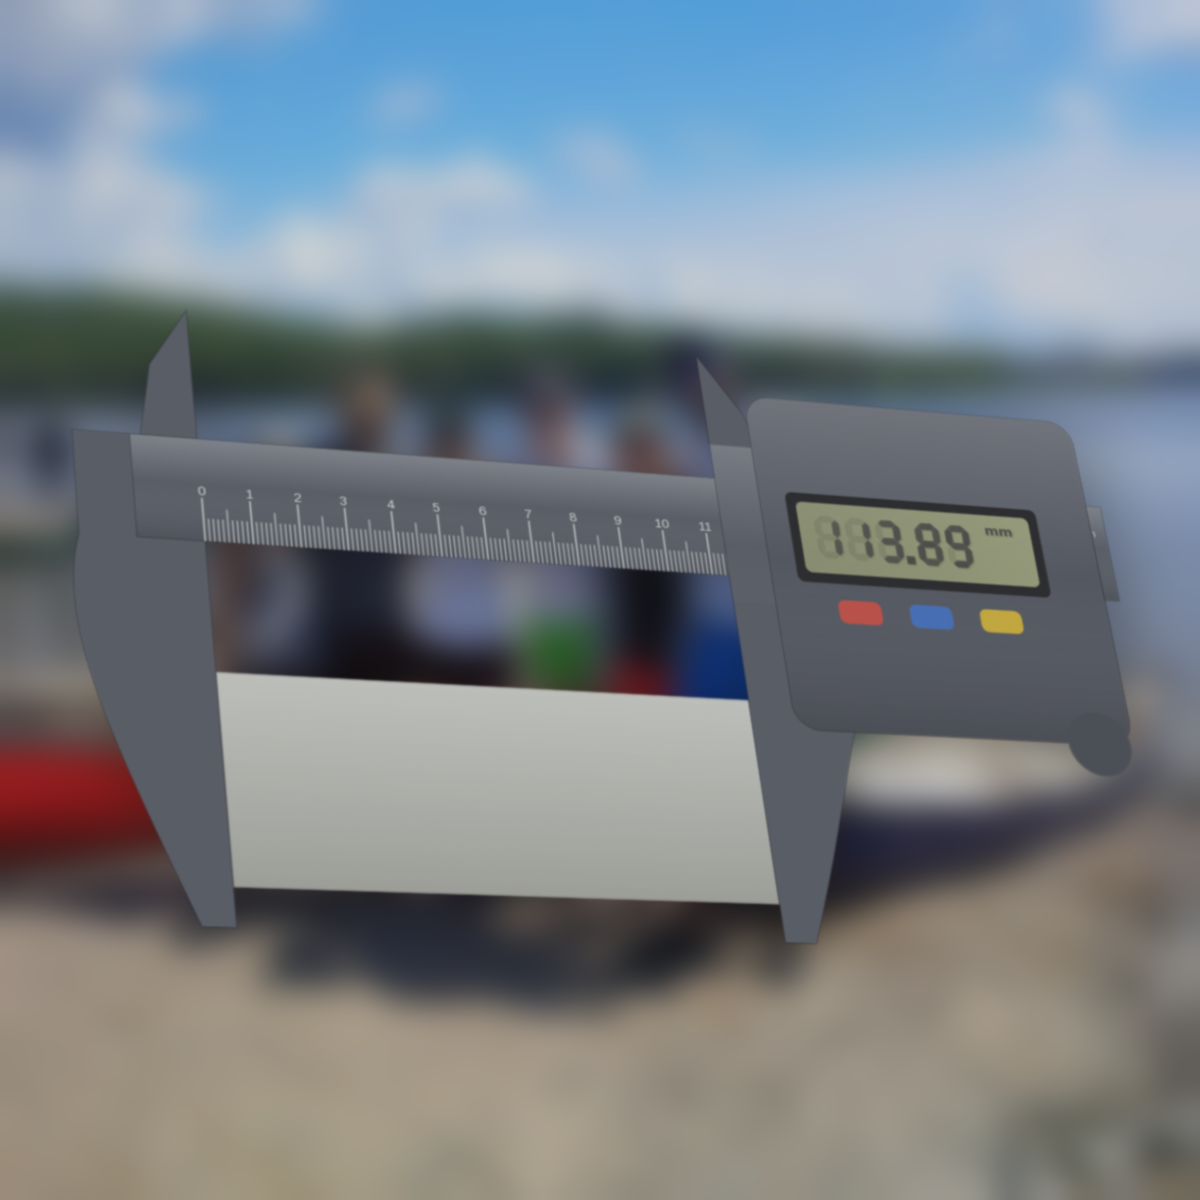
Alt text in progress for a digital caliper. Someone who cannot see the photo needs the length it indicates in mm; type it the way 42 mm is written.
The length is 113.89 mm
